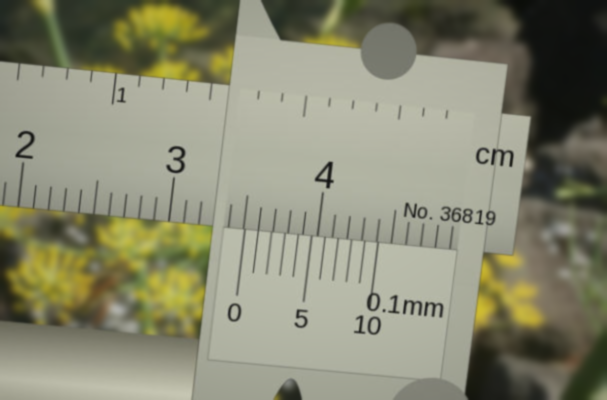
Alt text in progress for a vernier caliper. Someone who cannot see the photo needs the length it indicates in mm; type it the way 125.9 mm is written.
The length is 35.1 mm
